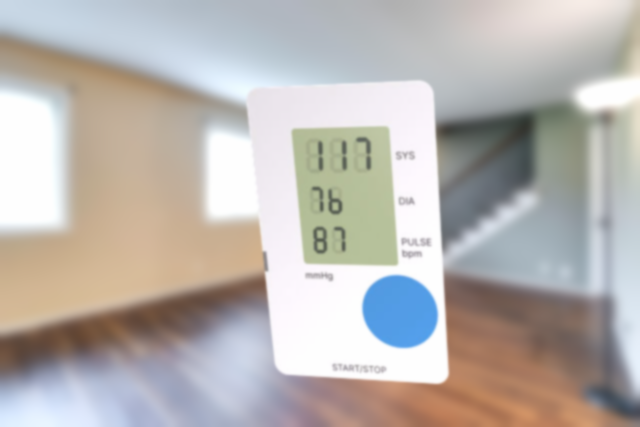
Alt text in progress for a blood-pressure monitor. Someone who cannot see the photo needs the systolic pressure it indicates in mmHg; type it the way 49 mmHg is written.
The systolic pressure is 117 mmHg
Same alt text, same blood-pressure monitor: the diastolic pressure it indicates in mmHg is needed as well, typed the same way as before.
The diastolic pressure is 76 mmHg
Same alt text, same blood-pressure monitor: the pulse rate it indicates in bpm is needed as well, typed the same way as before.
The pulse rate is 87 bpm
